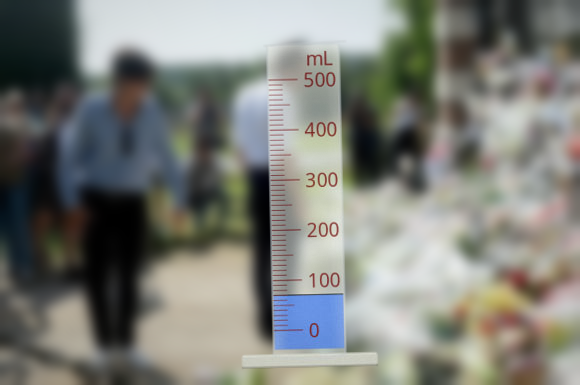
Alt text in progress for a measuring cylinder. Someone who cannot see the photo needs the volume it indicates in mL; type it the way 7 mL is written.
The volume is 70 mL
